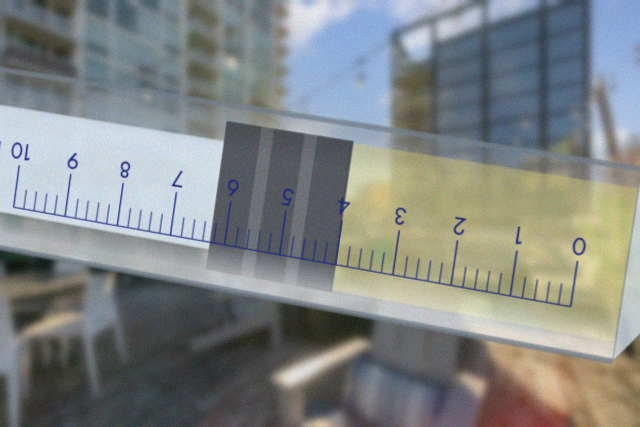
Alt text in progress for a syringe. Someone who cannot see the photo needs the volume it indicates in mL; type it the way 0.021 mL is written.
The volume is 4 mL
